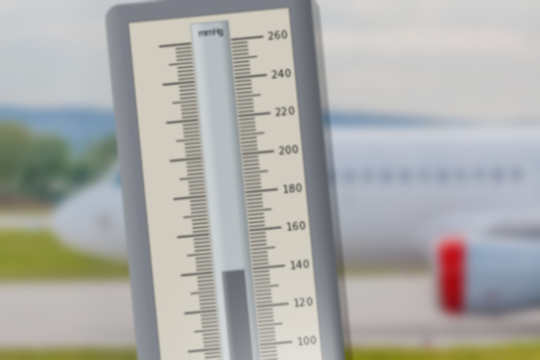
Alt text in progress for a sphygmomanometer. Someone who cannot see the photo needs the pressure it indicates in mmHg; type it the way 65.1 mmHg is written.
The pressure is 140 mmHg
